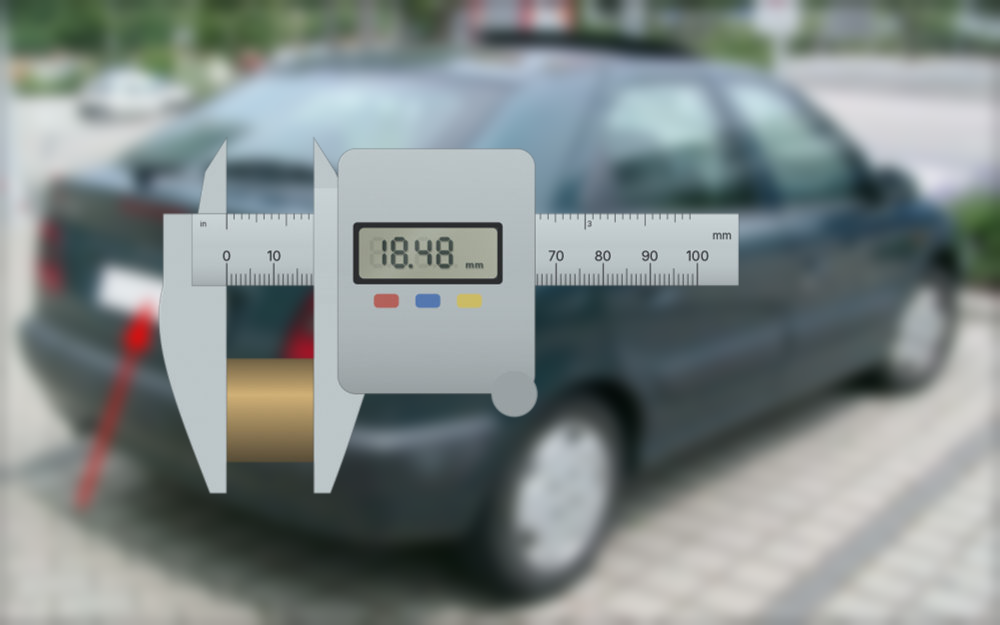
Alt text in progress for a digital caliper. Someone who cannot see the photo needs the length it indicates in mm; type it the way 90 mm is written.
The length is 18.48 mm
